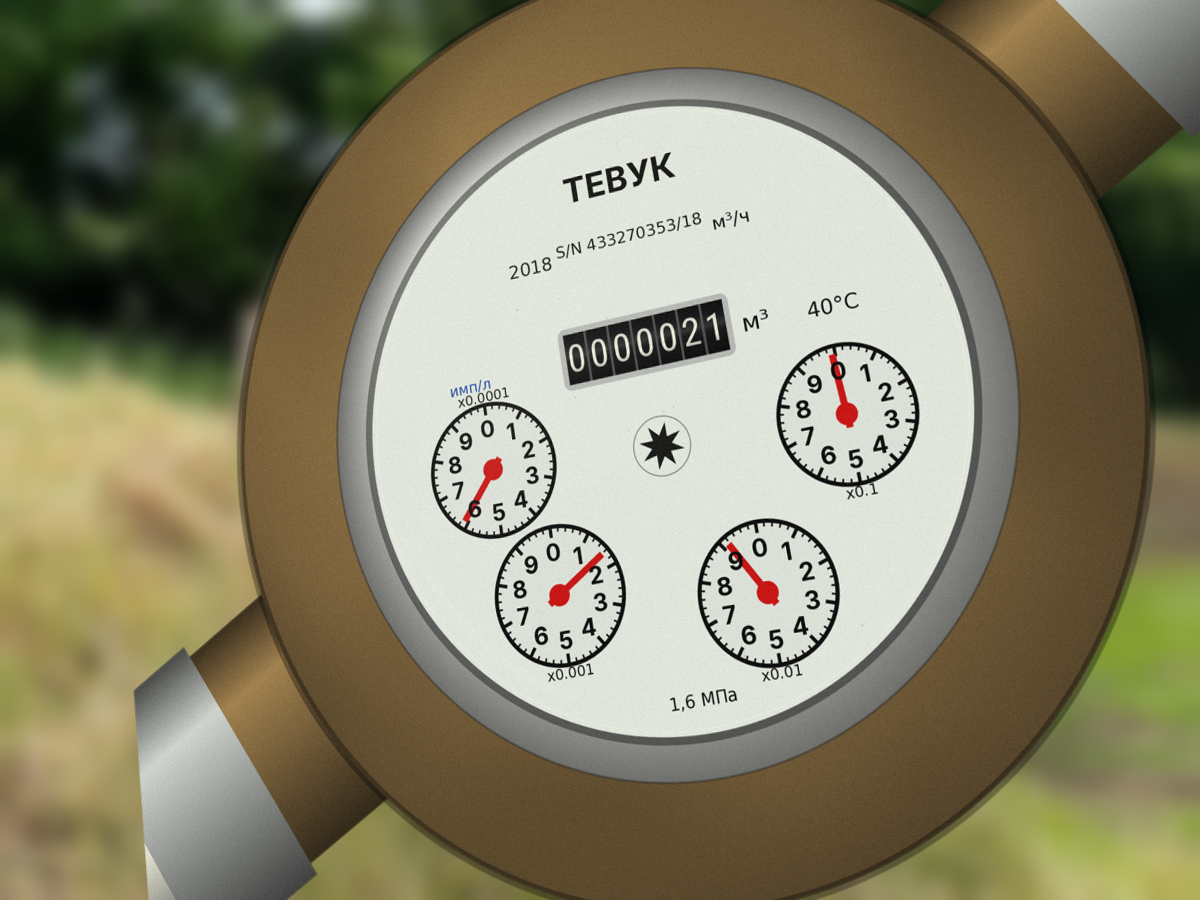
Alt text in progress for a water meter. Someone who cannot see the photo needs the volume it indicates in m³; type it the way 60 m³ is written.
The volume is 20.9916 m³
